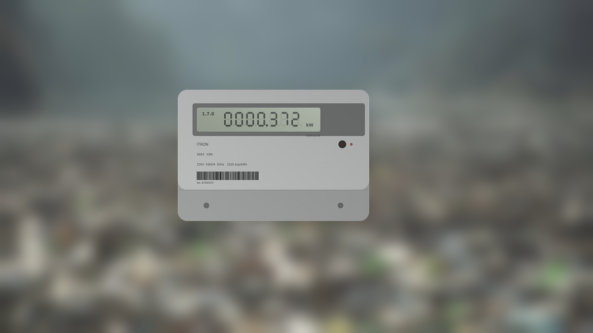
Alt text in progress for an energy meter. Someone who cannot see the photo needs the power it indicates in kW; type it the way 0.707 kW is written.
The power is 0.372 kW
